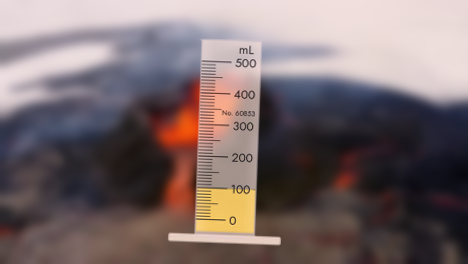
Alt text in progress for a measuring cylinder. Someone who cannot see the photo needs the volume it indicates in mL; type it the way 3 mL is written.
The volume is 100 mL
